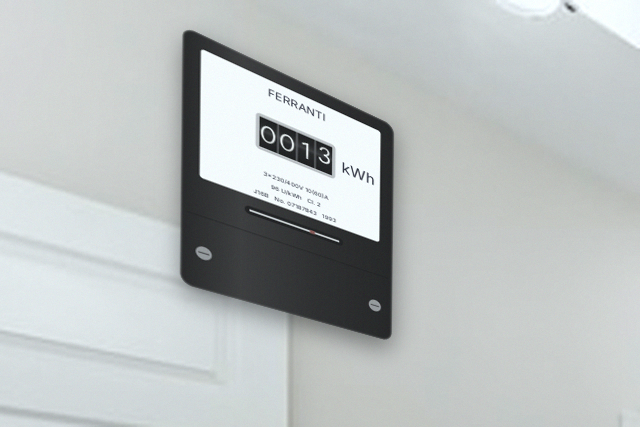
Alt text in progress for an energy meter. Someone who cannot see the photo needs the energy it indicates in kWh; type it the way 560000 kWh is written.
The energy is 13 kWh
